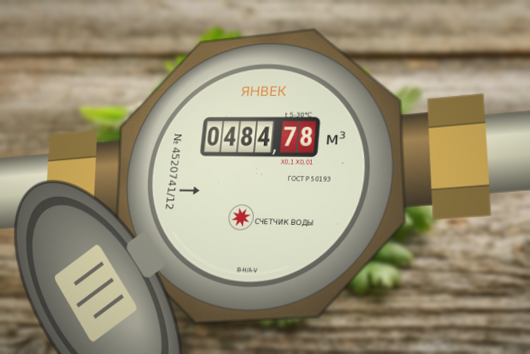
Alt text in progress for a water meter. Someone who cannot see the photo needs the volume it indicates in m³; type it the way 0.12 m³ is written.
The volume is 484.78 m³
